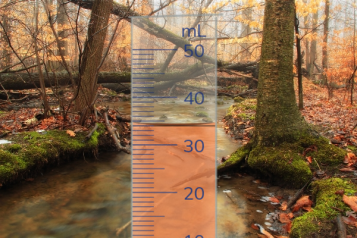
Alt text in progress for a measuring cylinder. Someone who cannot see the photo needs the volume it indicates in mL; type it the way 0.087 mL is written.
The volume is 34 mL
